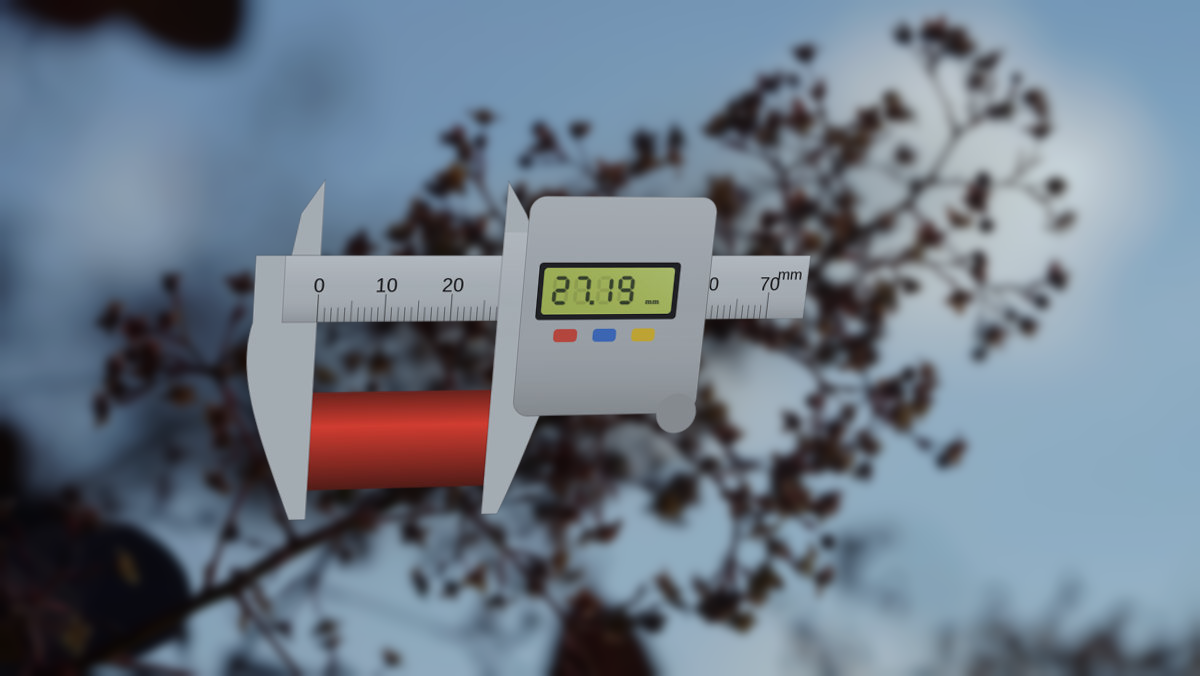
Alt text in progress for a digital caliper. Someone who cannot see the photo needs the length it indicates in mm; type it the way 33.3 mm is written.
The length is 27.19 mm
